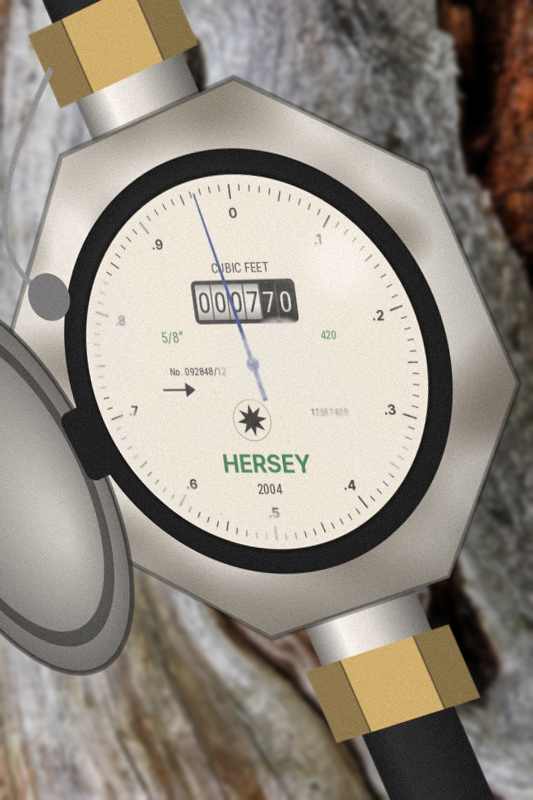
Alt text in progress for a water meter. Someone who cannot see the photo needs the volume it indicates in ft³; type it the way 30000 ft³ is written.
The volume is 769.96 ft³
